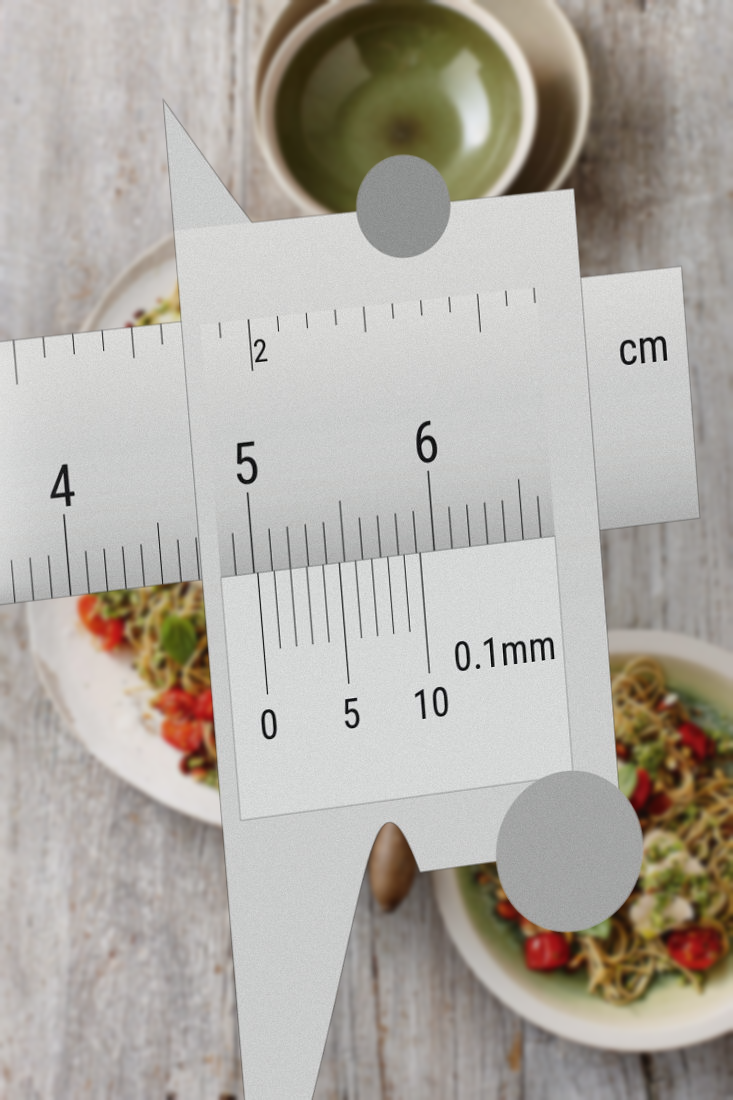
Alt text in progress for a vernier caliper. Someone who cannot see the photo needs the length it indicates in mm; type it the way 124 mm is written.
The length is 50.2 mm
